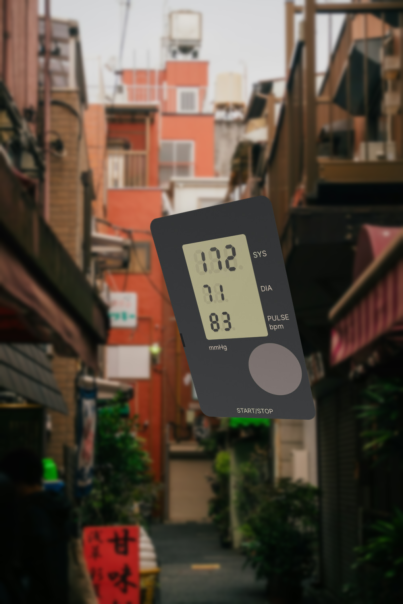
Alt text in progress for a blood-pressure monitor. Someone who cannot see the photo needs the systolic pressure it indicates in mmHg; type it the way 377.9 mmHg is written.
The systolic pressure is 172 mmHg
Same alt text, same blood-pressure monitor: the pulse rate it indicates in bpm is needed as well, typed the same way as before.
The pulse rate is 83 bpm
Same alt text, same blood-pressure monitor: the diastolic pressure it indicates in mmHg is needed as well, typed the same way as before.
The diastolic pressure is 71 mmHg
